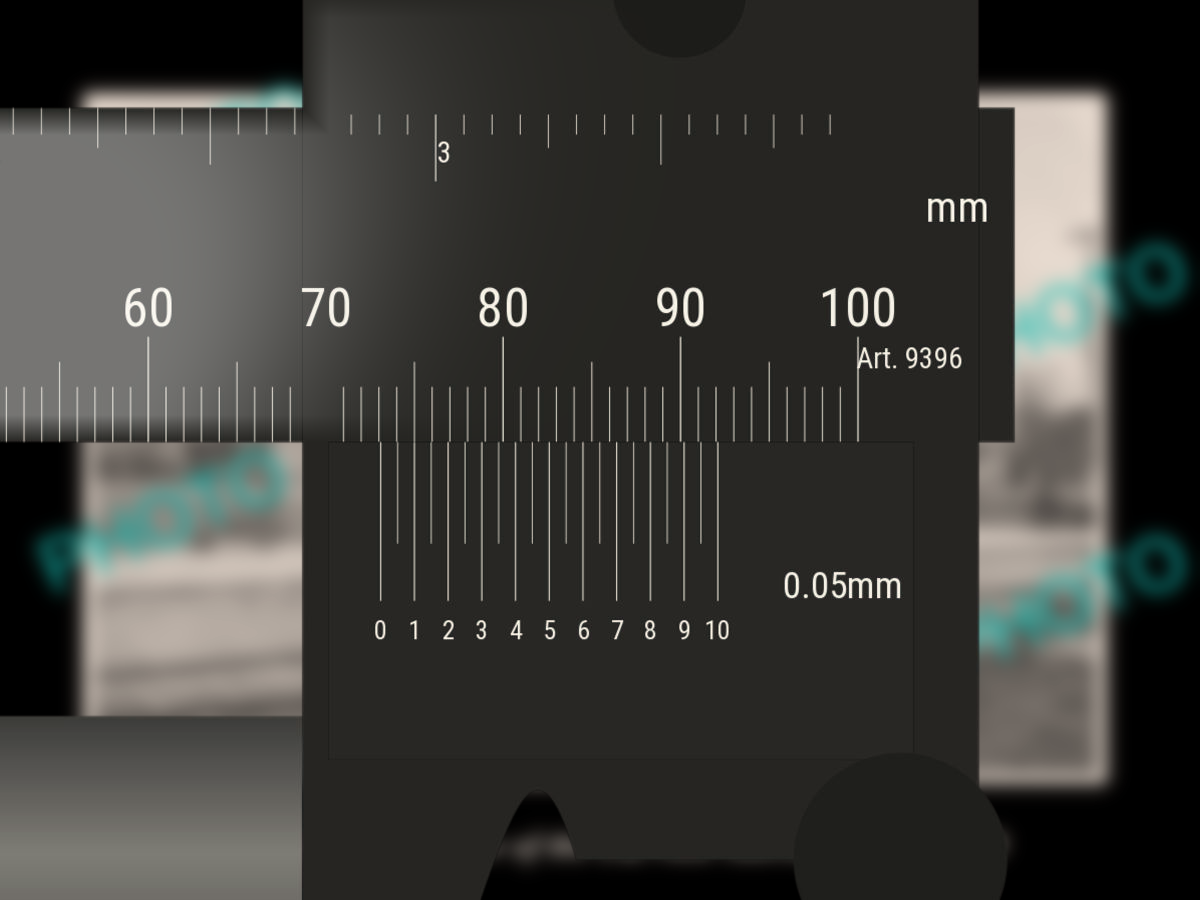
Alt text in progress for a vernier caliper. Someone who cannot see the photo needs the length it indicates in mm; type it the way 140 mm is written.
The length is 73.1 mm
